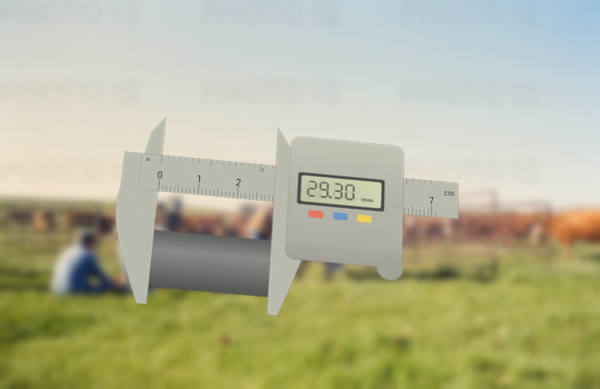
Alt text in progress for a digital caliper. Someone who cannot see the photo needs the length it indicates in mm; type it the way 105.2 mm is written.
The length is 29.30 mm
